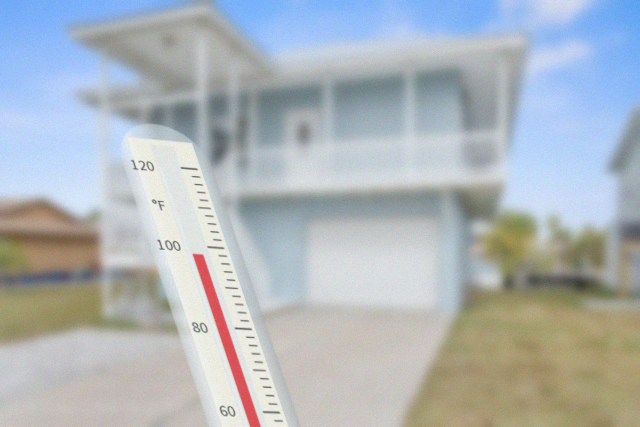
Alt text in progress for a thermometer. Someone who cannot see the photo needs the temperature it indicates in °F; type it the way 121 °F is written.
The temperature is 98 °F
